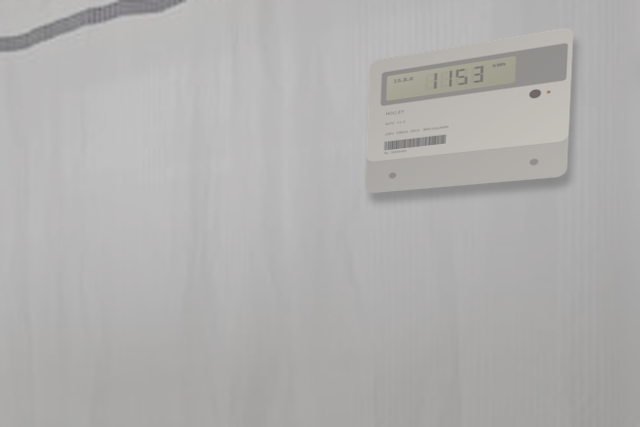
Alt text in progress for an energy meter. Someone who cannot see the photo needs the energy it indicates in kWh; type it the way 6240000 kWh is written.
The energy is 1153 kWh
